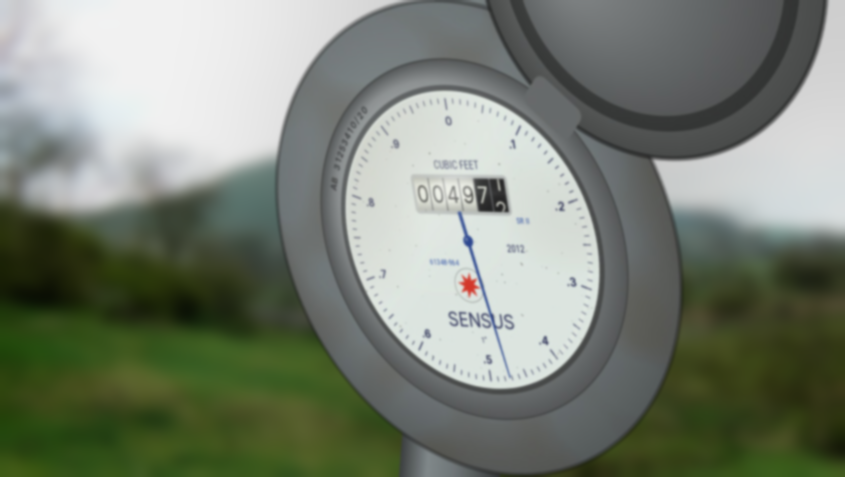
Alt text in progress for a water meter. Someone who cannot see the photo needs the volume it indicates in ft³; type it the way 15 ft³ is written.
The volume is 4971.47 ft³
